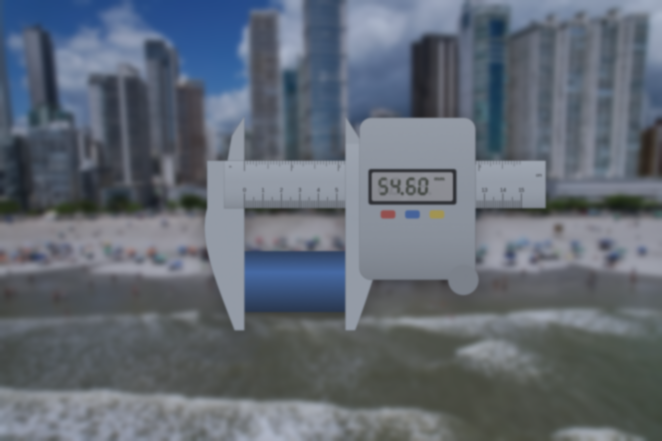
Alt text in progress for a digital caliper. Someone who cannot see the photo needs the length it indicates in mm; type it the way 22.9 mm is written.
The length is 54.60 mm
